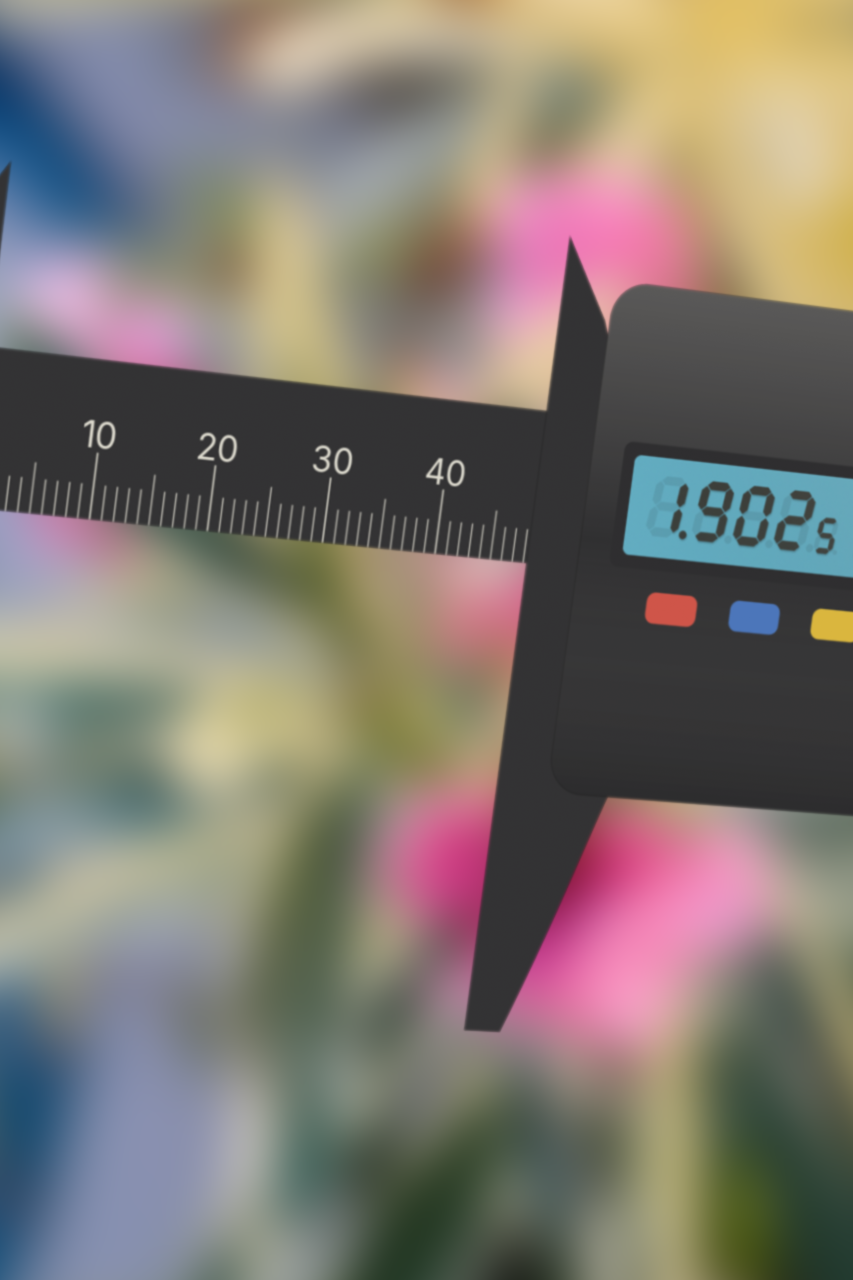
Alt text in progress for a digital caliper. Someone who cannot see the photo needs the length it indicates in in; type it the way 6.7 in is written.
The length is 1.9025 in
